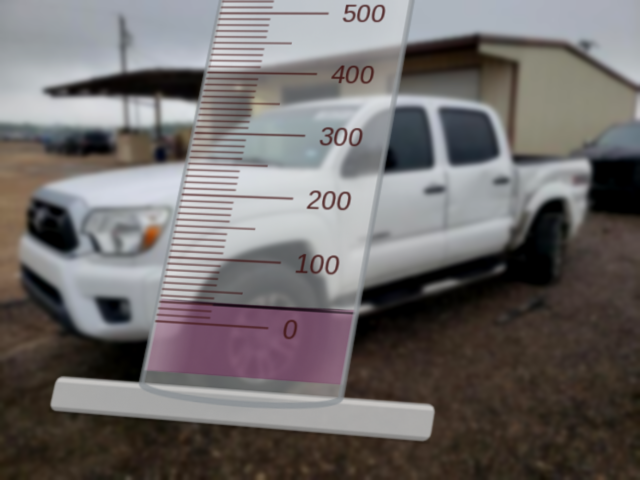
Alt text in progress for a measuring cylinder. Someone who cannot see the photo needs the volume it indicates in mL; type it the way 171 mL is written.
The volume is 30 mL
